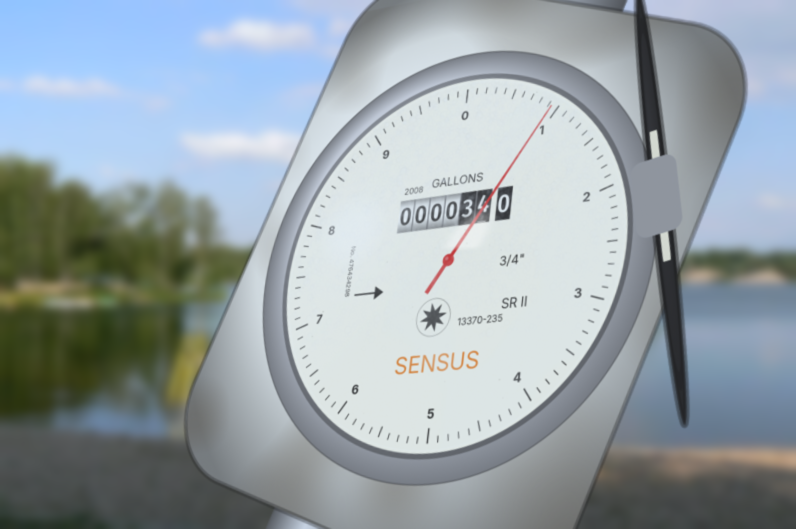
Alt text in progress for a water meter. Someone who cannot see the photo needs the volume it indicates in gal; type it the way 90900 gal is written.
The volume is 340.9 gal
